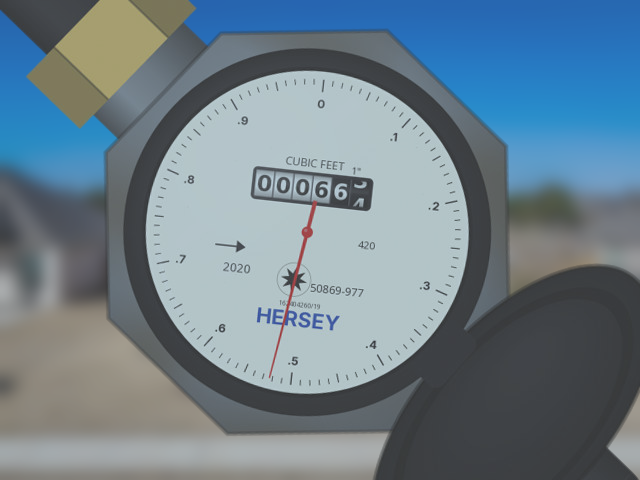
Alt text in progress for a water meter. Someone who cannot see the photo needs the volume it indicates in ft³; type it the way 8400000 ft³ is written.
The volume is 663.52 ft³
